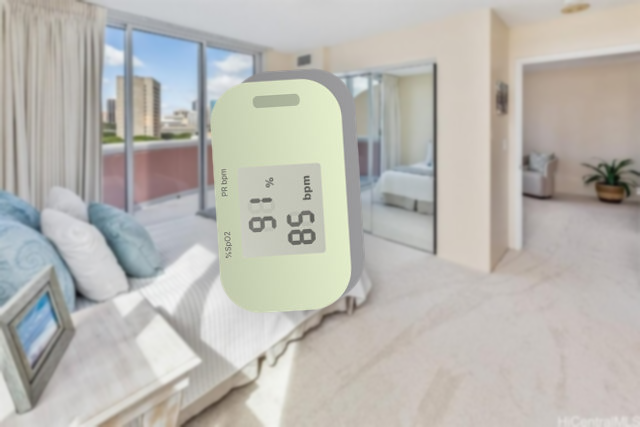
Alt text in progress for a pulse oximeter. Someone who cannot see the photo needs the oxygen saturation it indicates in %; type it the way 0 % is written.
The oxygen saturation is 91 %
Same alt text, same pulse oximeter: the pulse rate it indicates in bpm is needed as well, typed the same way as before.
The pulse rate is 85 bpm
